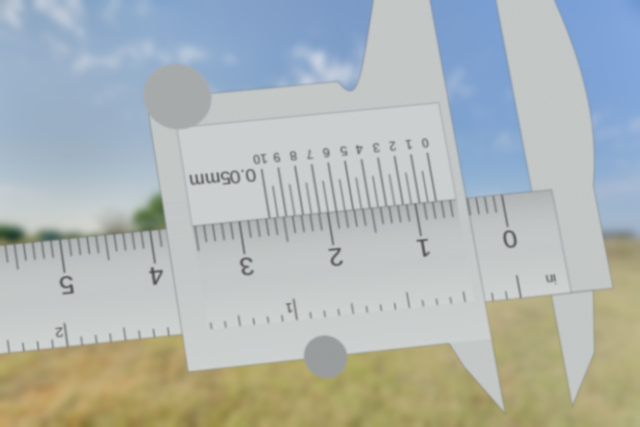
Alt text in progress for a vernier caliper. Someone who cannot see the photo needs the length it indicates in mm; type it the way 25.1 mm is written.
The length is 7.6 mm
